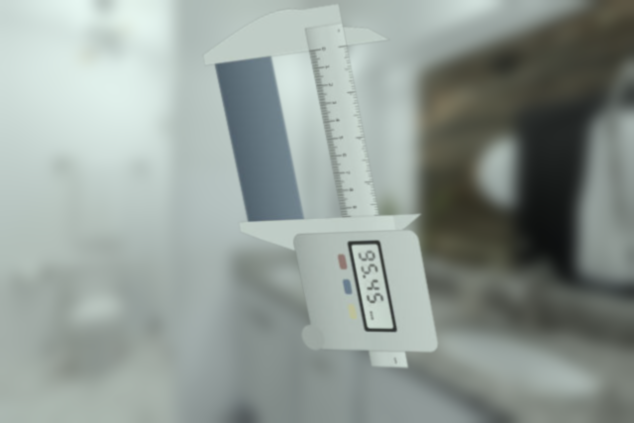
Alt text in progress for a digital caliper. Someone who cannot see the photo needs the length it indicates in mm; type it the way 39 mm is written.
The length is 95.45 mm
